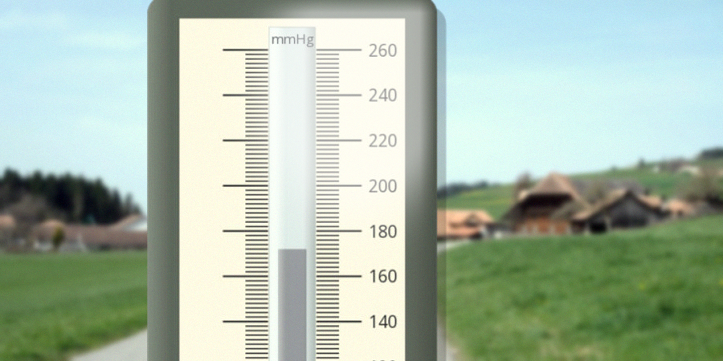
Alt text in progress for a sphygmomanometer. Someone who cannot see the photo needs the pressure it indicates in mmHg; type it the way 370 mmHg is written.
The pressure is 172 mmHg
